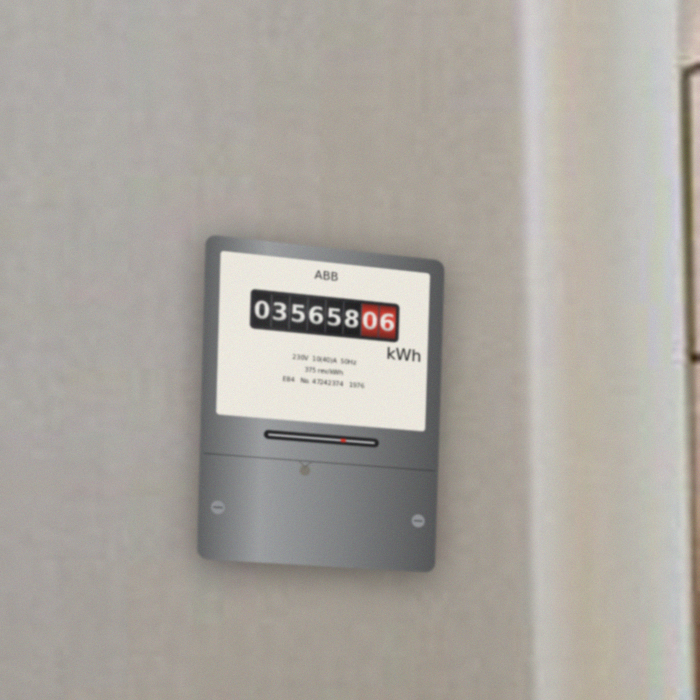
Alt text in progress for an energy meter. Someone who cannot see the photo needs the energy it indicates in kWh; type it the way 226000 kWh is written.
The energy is 35658.06 kWh
